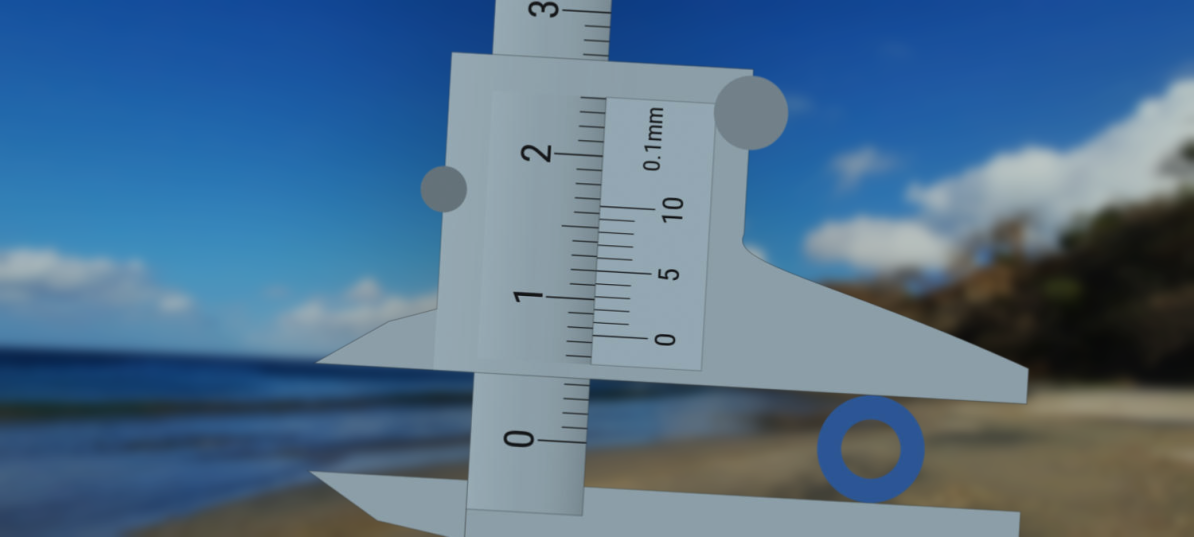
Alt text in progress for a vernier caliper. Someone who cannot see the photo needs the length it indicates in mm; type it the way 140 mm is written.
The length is 7.5 mm
